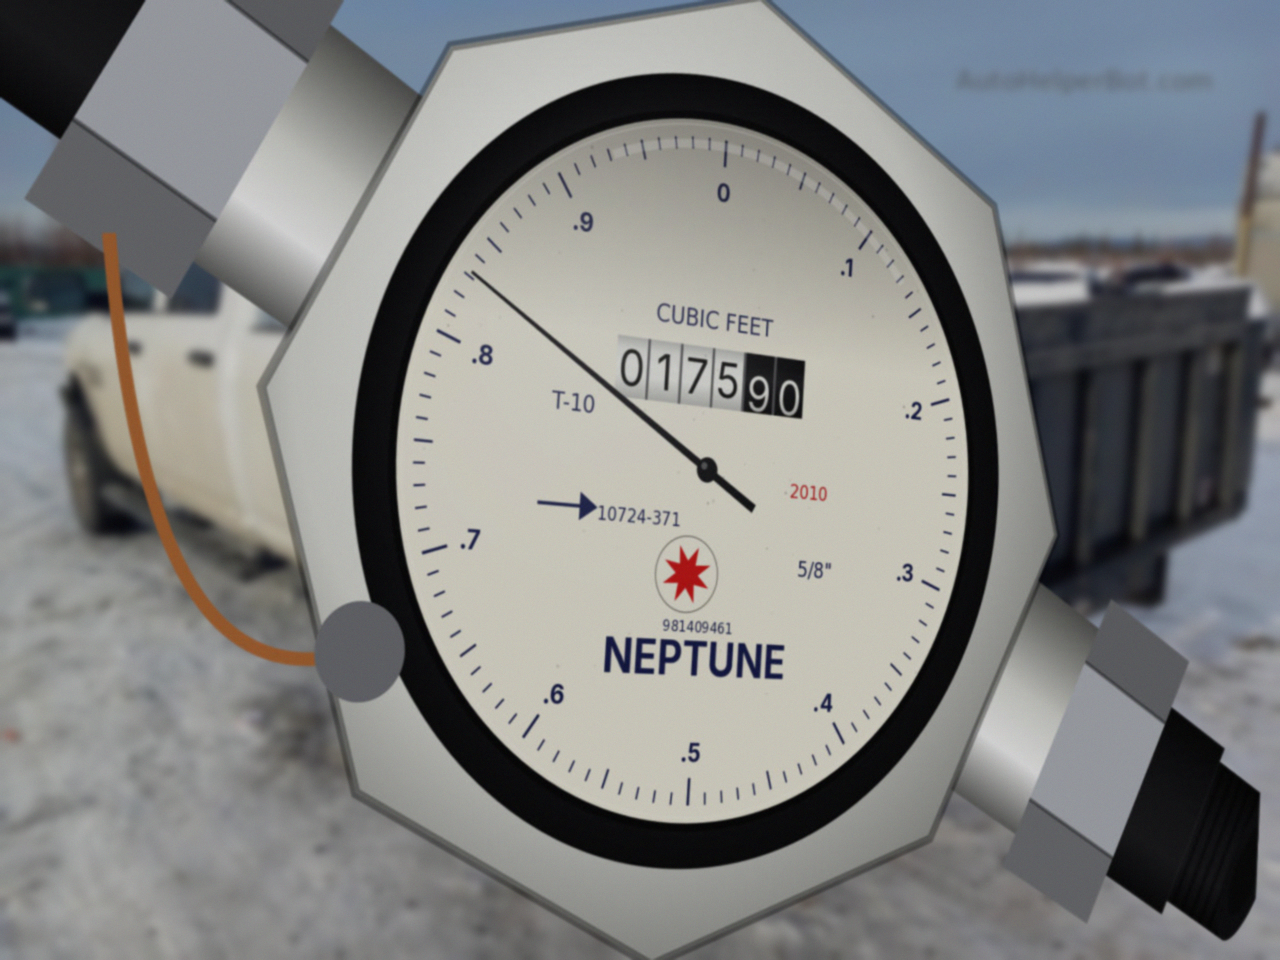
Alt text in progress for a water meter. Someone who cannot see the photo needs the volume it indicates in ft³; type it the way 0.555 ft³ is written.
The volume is 17589.83 ft³
